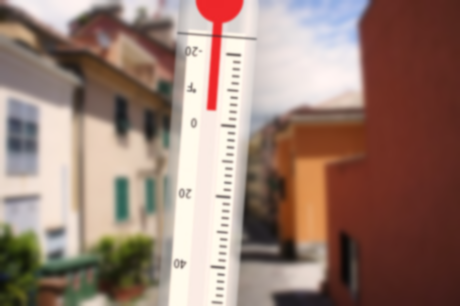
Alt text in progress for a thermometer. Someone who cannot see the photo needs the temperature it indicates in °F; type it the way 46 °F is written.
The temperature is -4 °F
